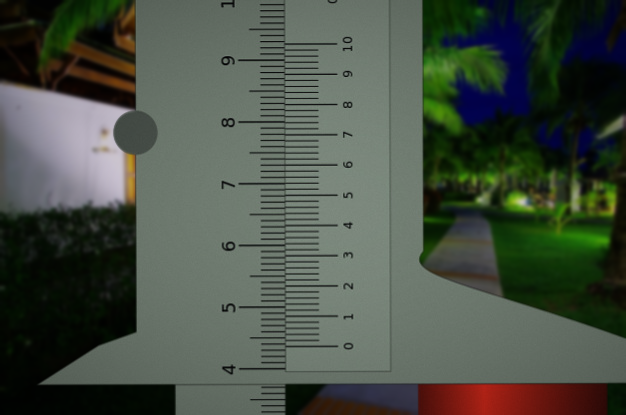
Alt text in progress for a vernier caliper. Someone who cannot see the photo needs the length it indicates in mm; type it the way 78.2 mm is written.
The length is 43.6 mm
